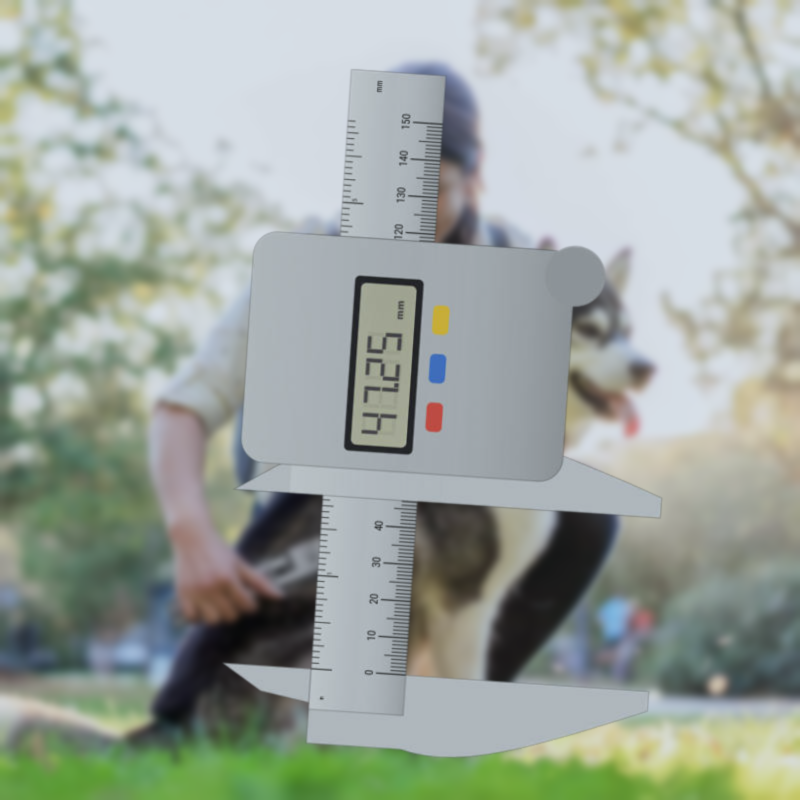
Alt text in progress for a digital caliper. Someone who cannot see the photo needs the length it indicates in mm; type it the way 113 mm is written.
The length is 47.25 mm
